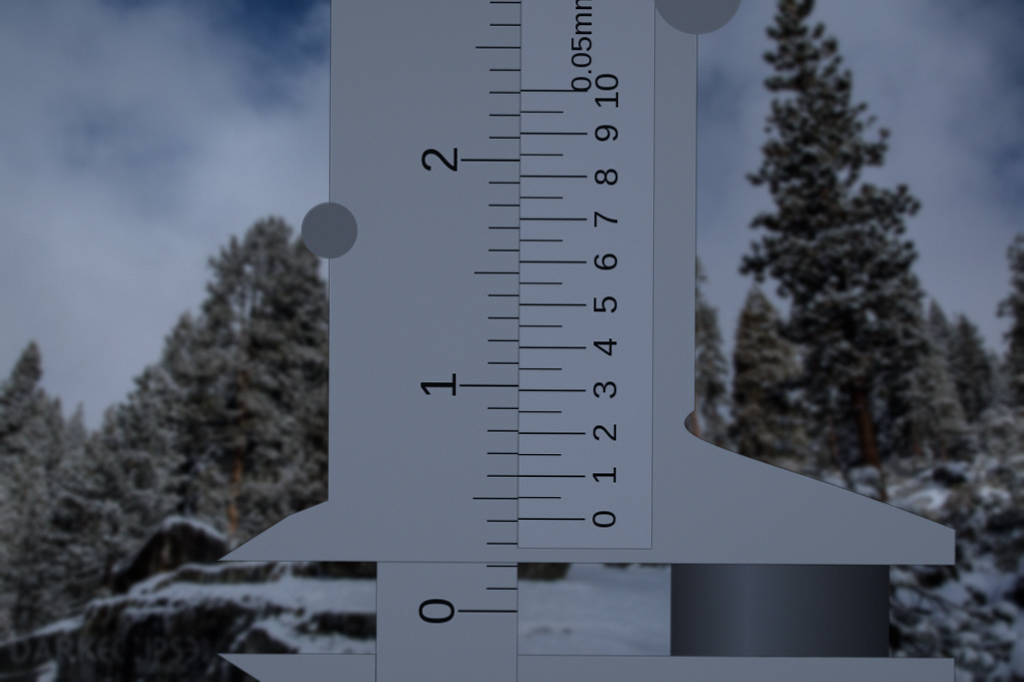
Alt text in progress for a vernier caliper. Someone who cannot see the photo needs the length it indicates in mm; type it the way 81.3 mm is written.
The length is 4.10 mm
